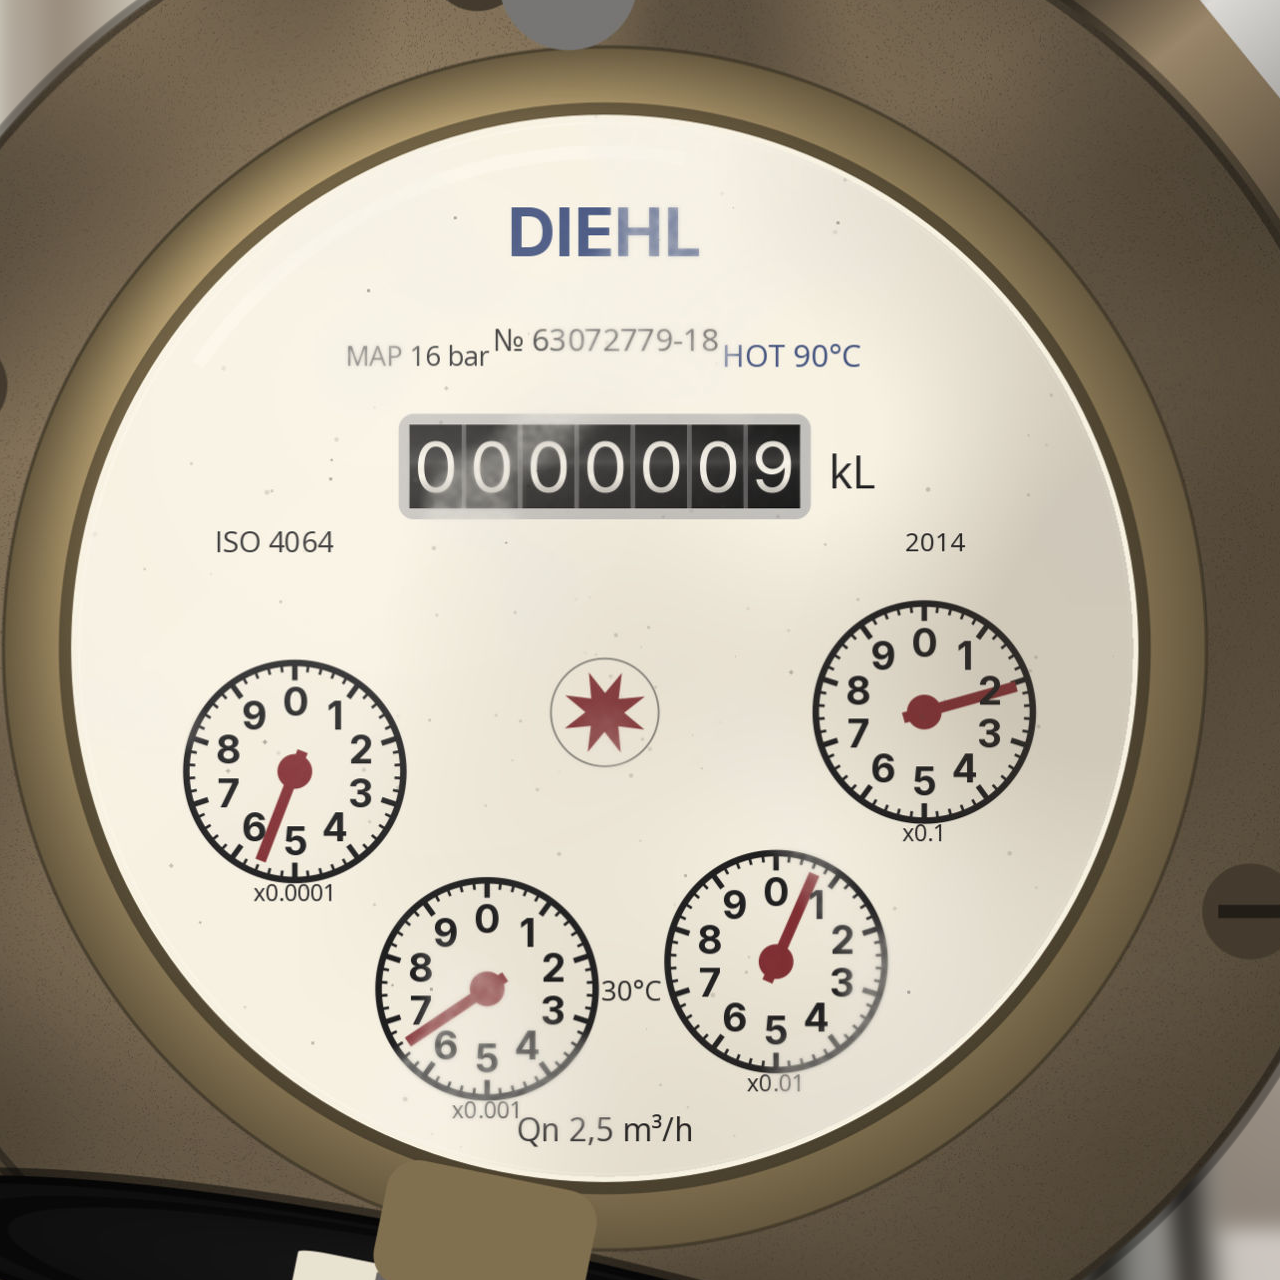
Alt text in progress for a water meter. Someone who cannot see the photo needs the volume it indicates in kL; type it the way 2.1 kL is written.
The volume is 9.2065 kL
